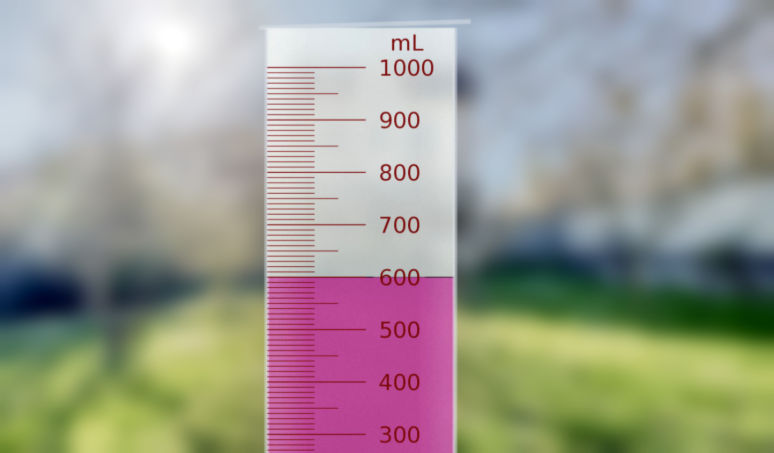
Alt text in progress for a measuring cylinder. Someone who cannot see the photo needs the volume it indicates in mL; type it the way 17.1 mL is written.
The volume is 600 mL
